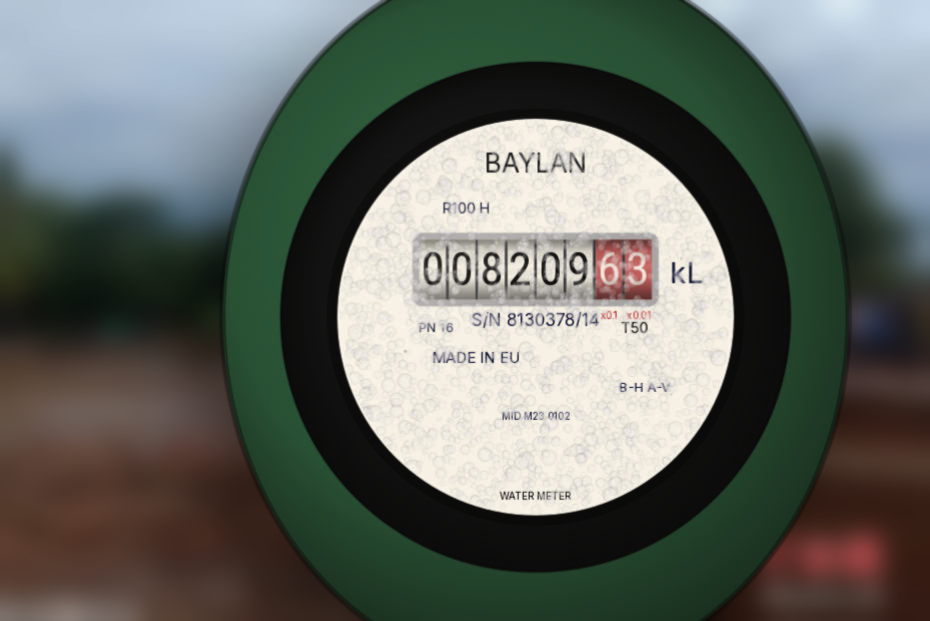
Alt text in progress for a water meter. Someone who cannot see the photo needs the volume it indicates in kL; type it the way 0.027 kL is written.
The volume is 8209.63 kL
